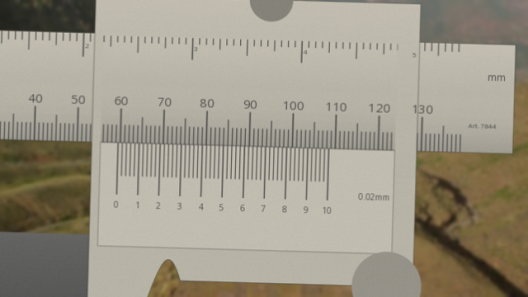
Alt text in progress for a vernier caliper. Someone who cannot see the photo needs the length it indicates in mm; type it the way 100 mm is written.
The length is 59.5 mm
